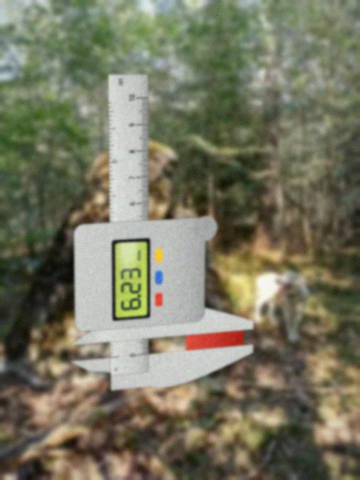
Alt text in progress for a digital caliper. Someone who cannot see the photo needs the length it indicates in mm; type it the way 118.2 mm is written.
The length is 6.23 mm
